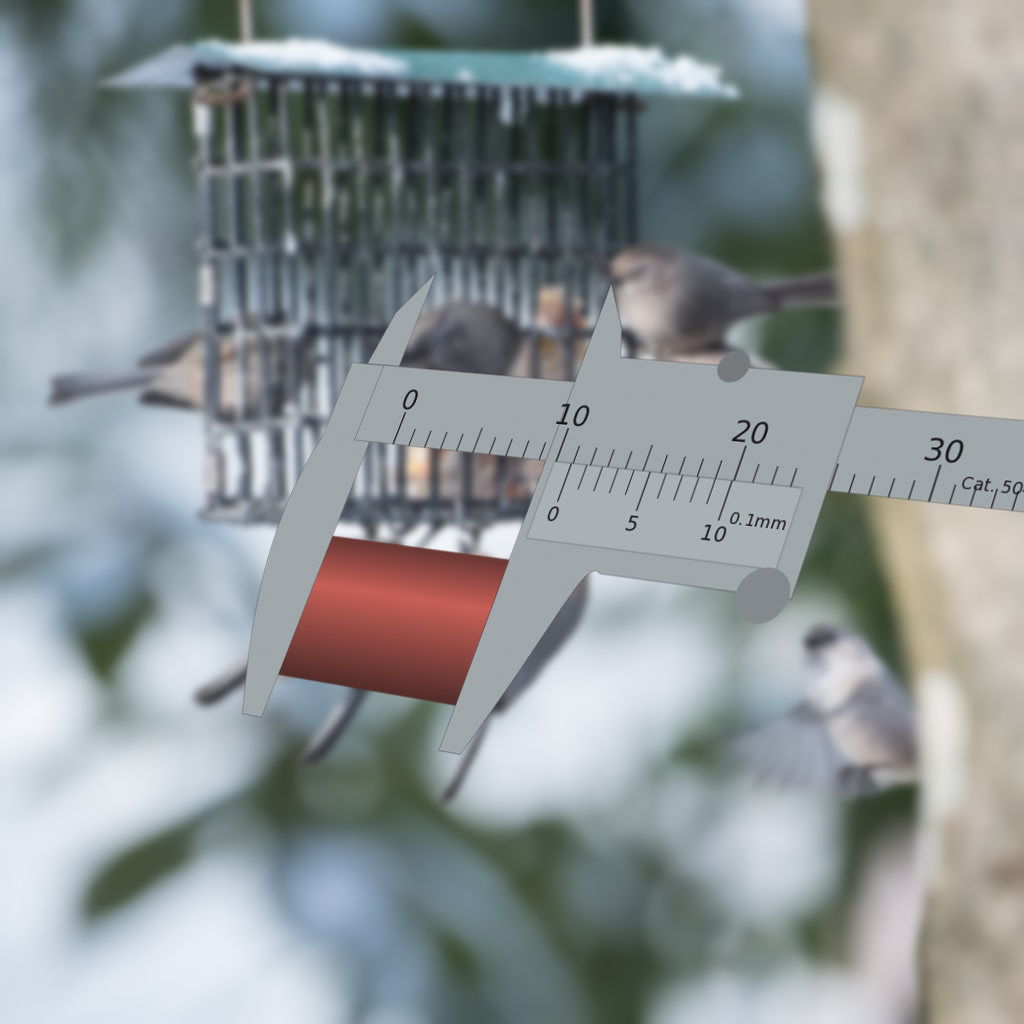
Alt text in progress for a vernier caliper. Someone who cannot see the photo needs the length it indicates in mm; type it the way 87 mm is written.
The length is 10.9 mm
